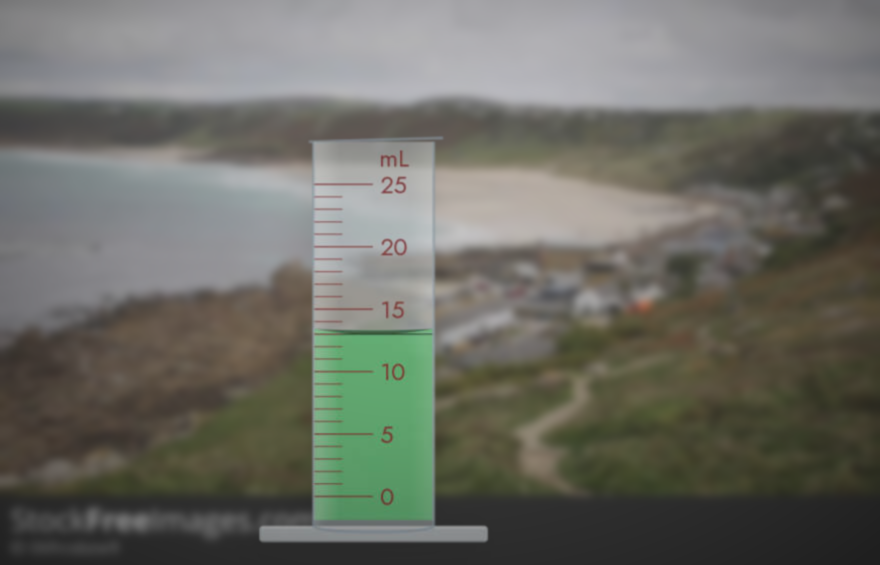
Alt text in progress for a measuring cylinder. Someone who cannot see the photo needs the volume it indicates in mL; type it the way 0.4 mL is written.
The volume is 13 mL
